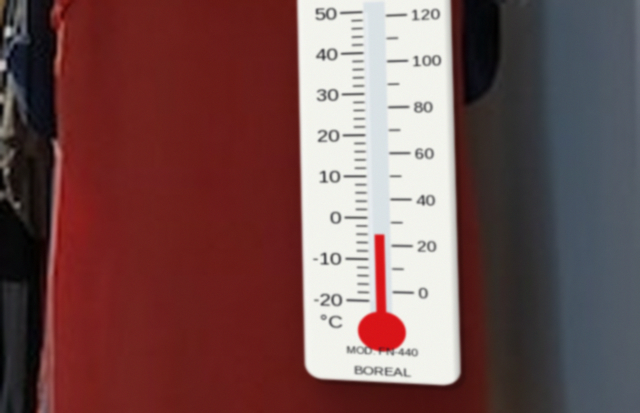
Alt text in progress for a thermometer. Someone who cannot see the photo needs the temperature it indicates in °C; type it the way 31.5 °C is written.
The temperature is -4 °C
